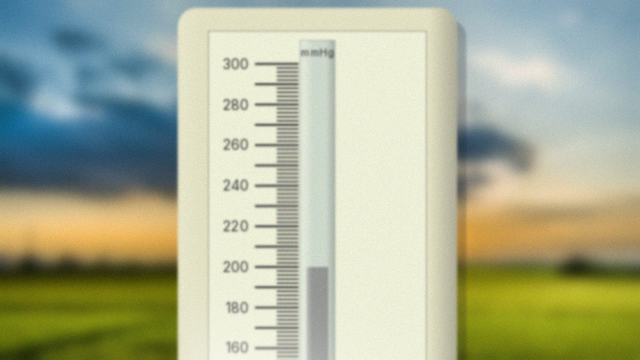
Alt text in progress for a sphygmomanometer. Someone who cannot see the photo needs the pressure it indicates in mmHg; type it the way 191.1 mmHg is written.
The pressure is 200 mmHg
